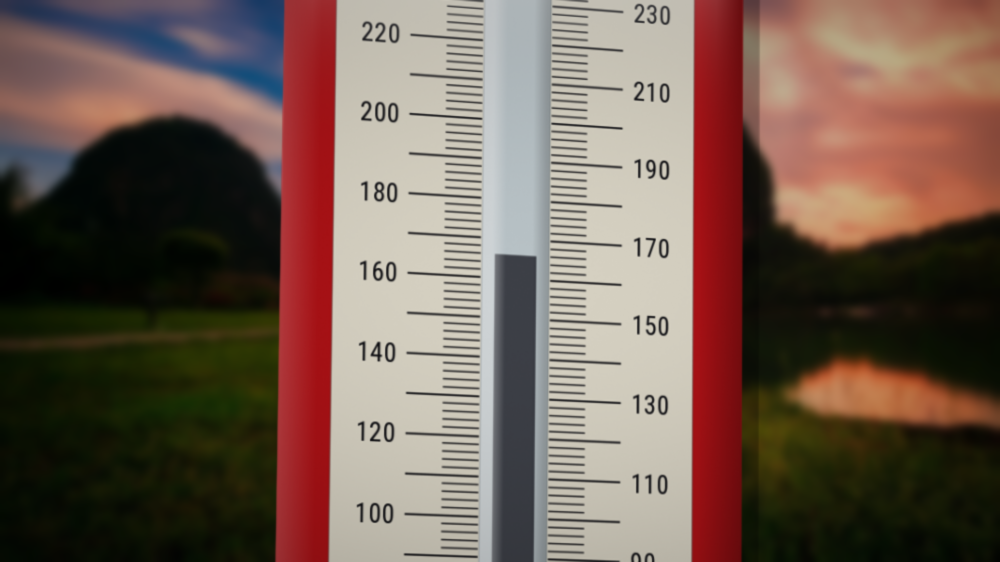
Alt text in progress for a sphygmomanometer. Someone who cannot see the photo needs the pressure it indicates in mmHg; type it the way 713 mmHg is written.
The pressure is 166 mmHg
